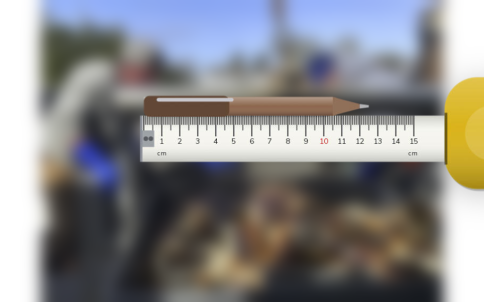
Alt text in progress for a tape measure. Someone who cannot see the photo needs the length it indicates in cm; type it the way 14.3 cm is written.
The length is 12.5 cm
